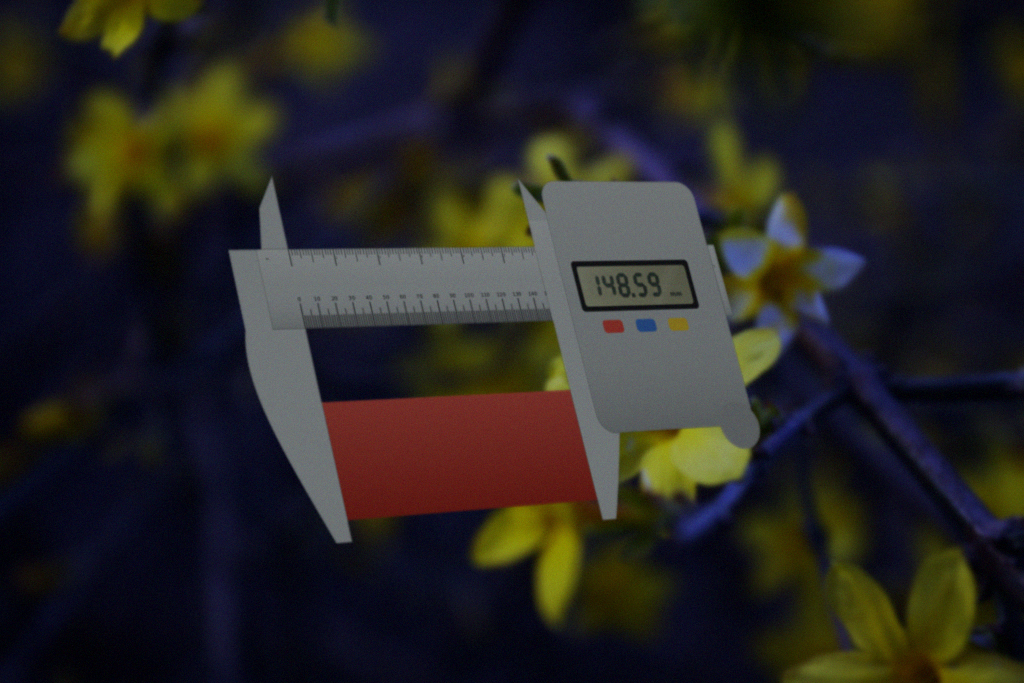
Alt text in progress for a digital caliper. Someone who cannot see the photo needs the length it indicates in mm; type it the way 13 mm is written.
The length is 148.59 mm
